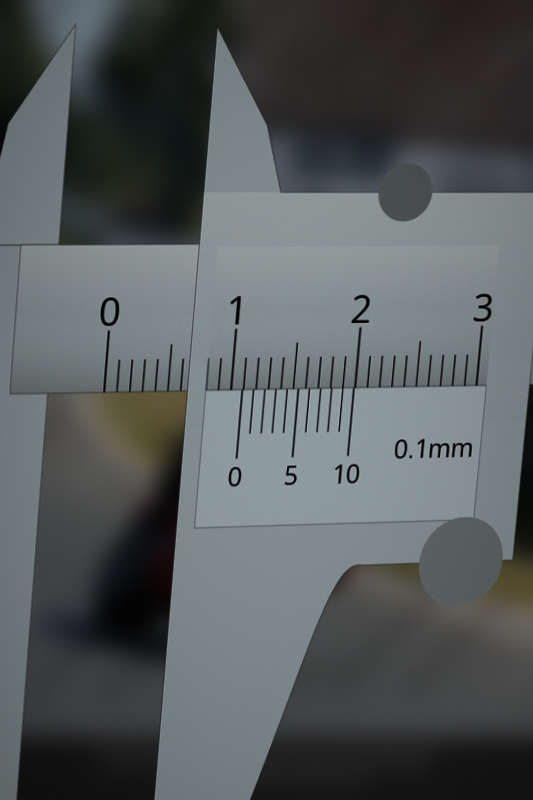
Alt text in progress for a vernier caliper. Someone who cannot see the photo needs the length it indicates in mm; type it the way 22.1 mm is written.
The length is 10.9 mm
